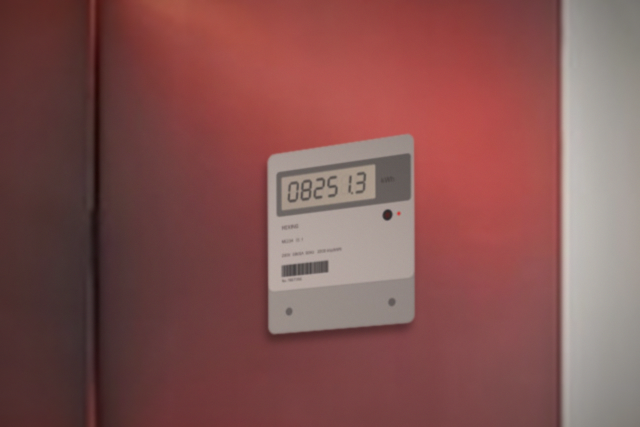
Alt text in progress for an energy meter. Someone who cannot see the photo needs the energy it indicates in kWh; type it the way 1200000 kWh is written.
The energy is 8251.3 kWh
